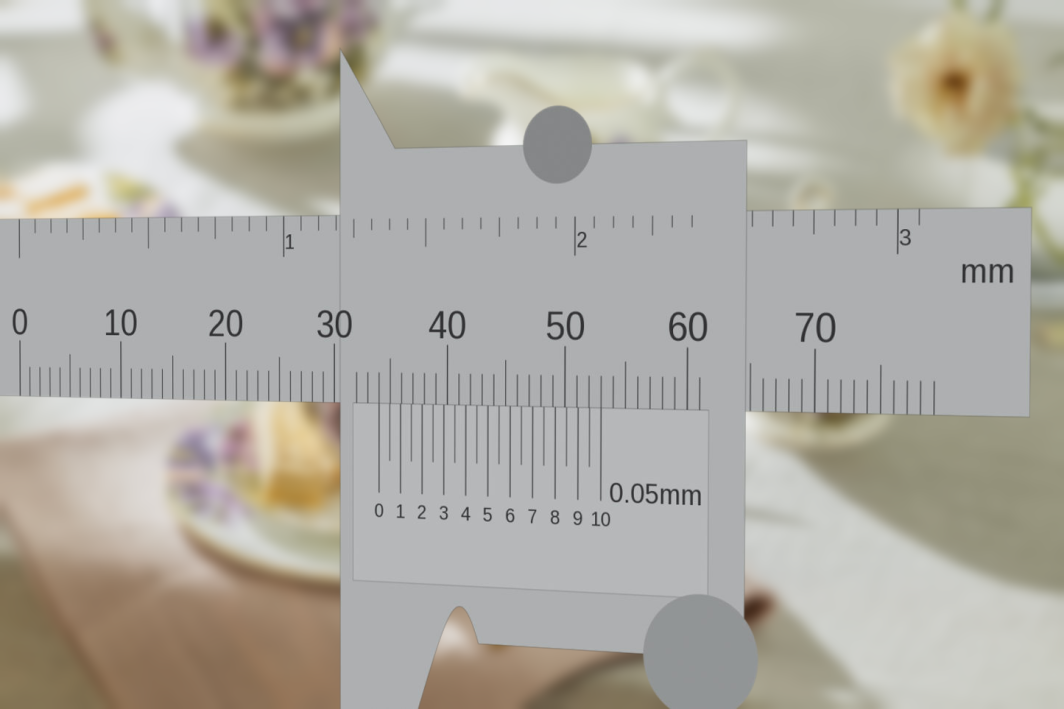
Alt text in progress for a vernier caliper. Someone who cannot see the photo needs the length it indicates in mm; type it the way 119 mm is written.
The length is 34.0 mm
